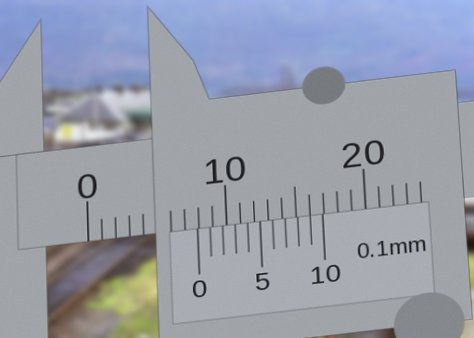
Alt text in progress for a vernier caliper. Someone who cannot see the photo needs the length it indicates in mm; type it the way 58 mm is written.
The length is 7.9 mm
